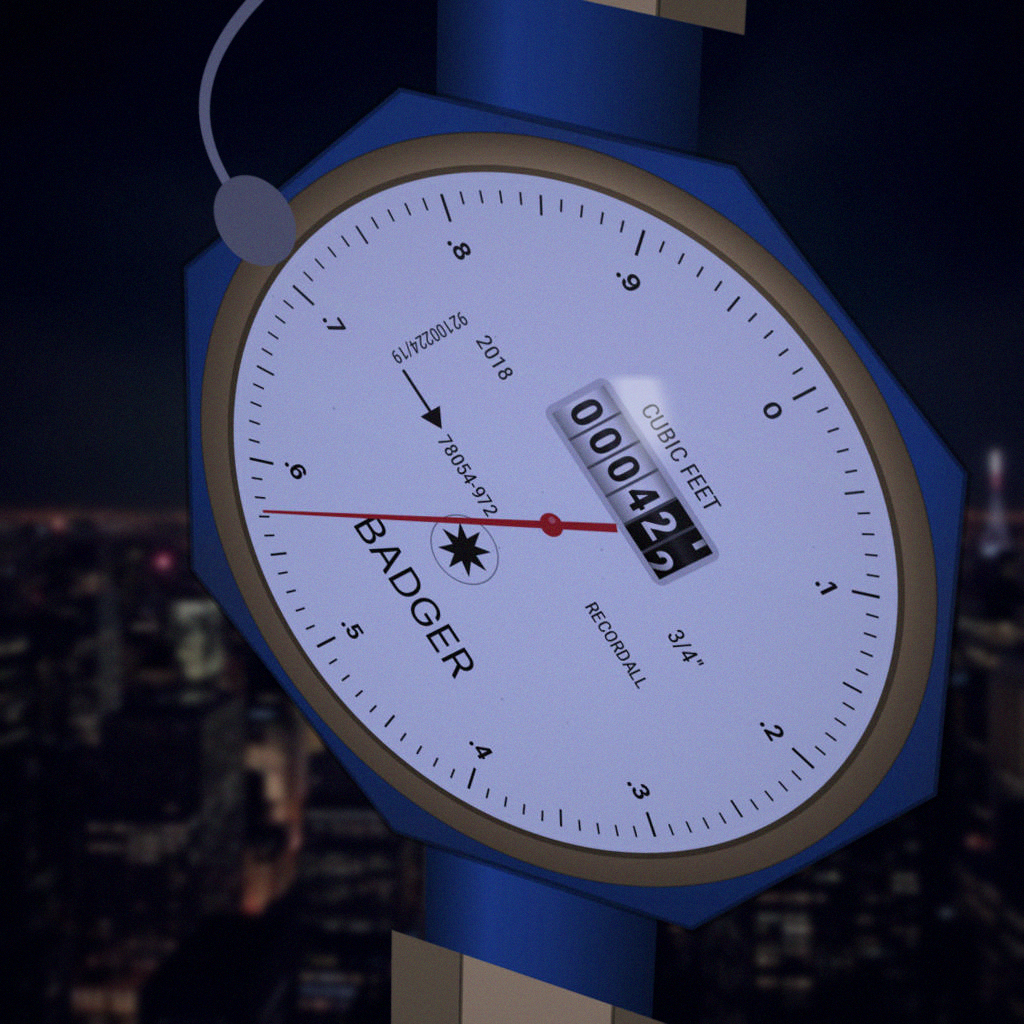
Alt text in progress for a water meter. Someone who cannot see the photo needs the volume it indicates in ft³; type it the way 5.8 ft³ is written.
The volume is 421.57 ft³
